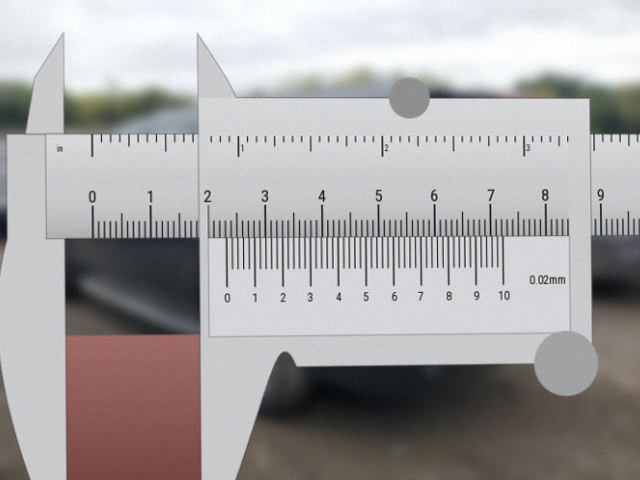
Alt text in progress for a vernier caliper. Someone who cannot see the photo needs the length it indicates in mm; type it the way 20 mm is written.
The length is 23.2 mm
